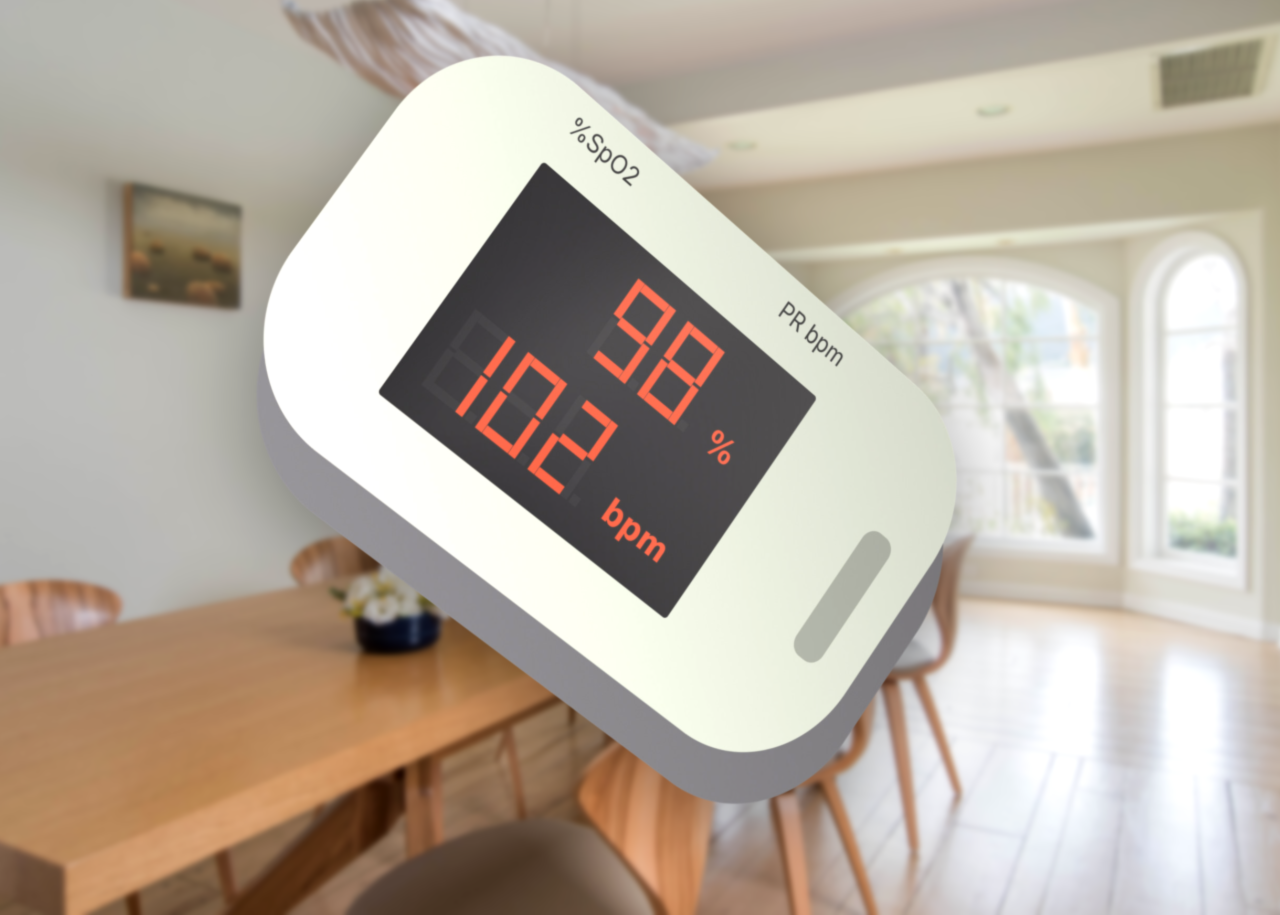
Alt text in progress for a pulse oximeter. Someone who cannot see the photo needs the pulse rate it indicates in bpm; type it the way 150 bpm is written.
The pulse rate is 102 bpm
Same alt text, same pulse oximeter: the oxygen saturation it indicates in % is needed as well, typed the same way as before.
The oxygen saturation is 98 %
